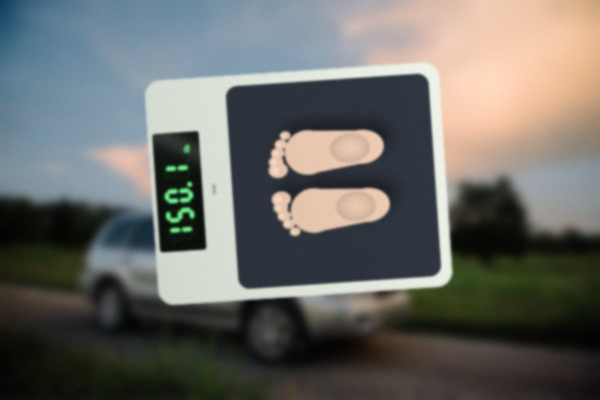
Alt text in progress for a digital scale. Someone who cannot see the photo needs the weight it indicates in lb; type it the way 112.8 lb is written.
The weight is 150.1 lb
